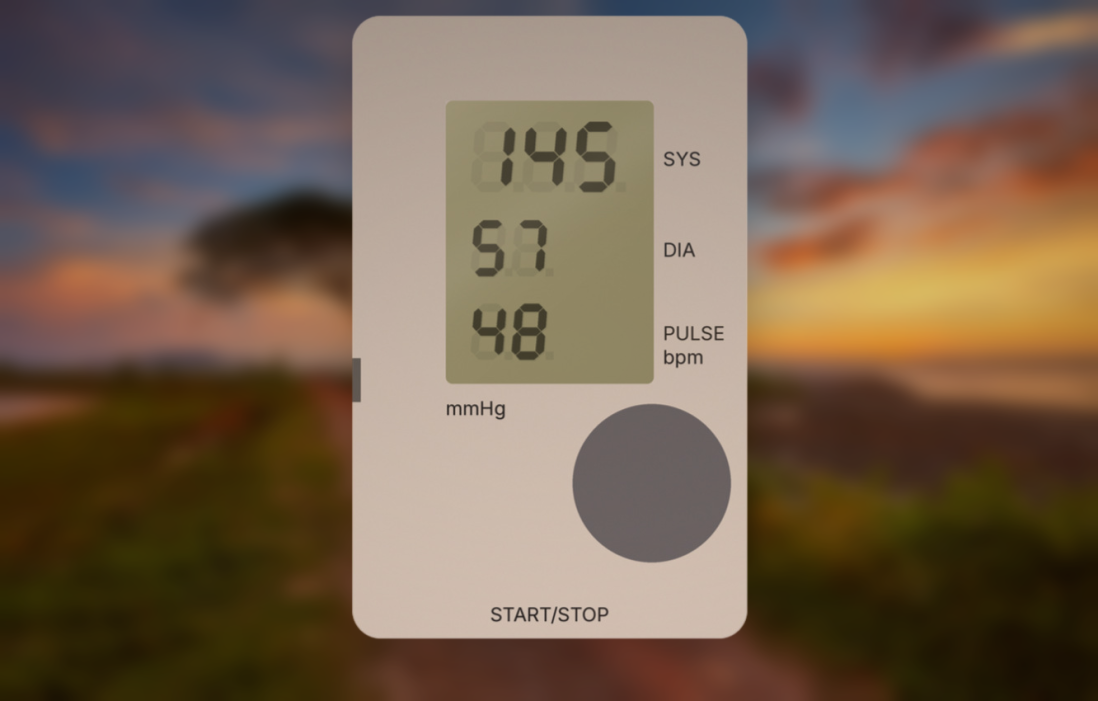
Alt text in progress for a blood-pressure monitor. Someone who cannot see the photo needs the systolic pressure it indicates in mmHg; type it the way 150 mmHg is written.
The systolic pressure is 145 mmHg
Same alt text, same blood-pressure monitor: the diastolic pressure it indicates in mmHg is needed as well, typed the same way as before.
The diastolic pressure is 57 mmHg
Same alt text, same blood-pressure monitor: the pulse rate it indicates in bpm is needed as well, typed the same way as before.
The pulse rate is 48 bpm
